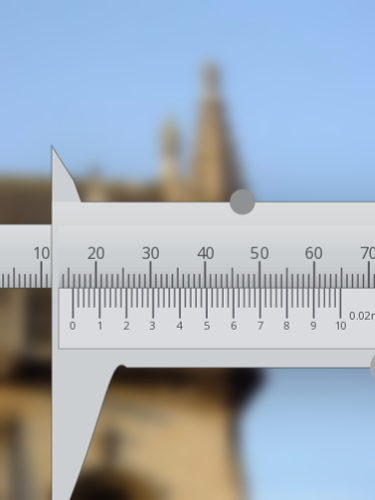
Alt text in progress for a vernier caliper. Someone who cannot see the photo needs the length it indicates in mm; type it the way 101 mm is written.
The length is 15.8 mm
